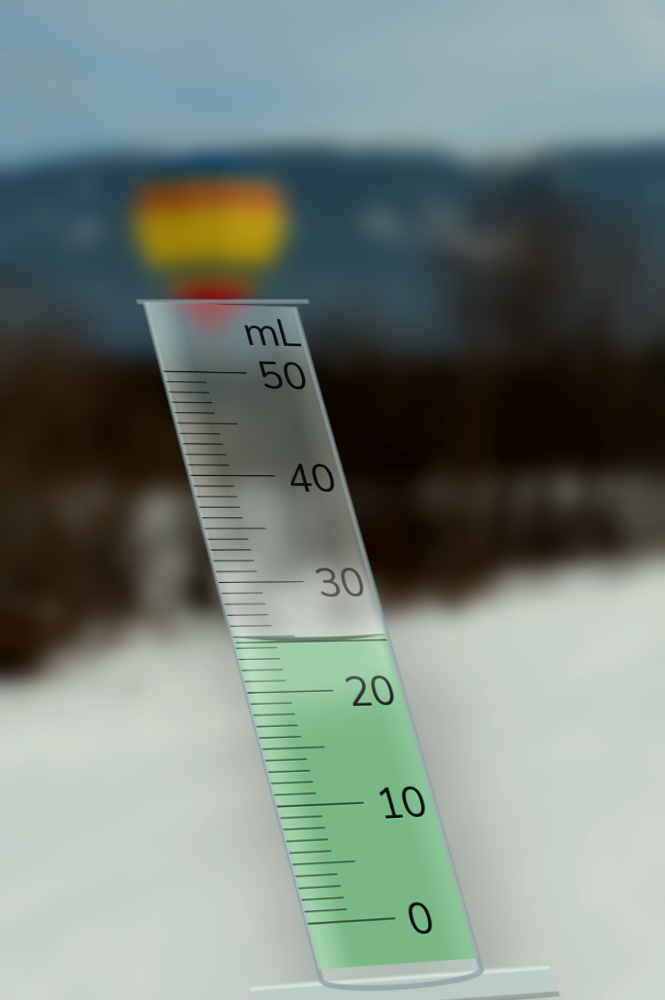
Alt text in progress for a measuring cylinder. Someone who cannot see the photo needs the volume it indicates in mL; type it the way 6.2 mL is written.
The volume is 24.5 mL
